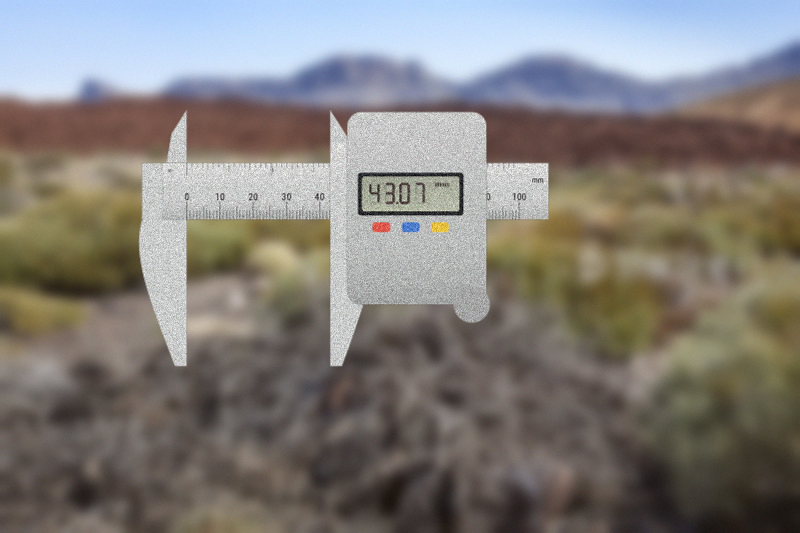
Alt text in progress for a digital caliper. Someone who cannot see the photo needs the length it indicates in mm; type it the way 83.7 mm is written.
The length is 43.07 mm
